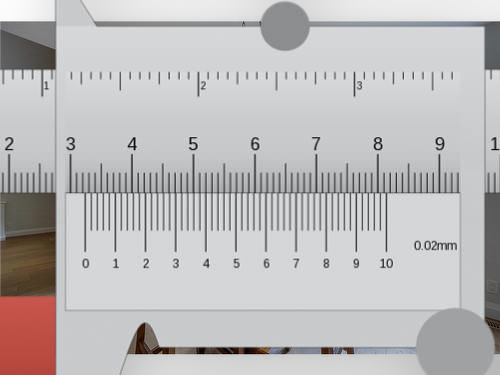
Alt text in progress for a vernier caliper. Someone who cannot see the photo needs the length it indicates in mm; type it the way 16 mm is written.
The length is 32.4 mm
